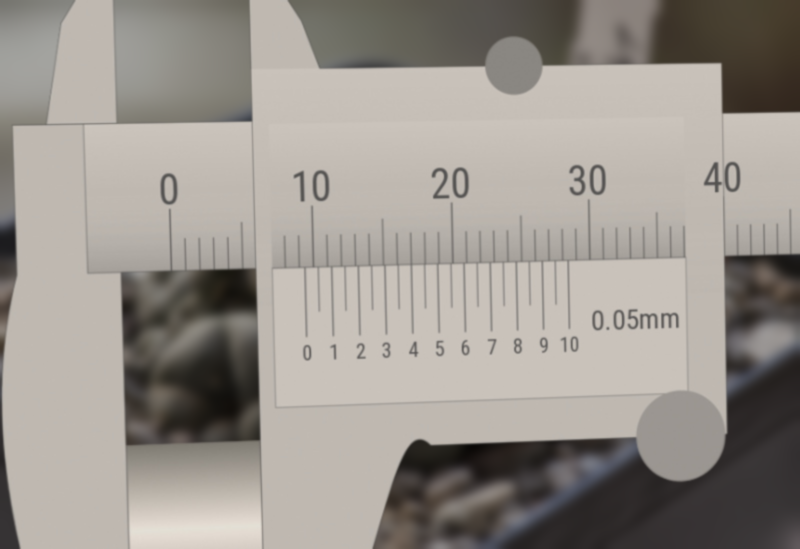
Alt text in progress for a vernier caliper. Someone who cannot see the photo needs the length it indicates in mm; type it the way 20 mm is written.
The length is 9.4 mm
